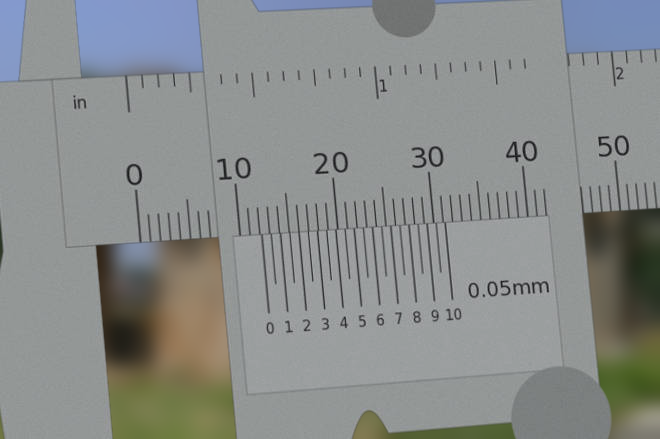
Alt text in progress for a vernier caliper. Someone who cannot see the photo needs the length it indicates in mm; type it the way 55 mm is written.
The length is 12.2 mm
